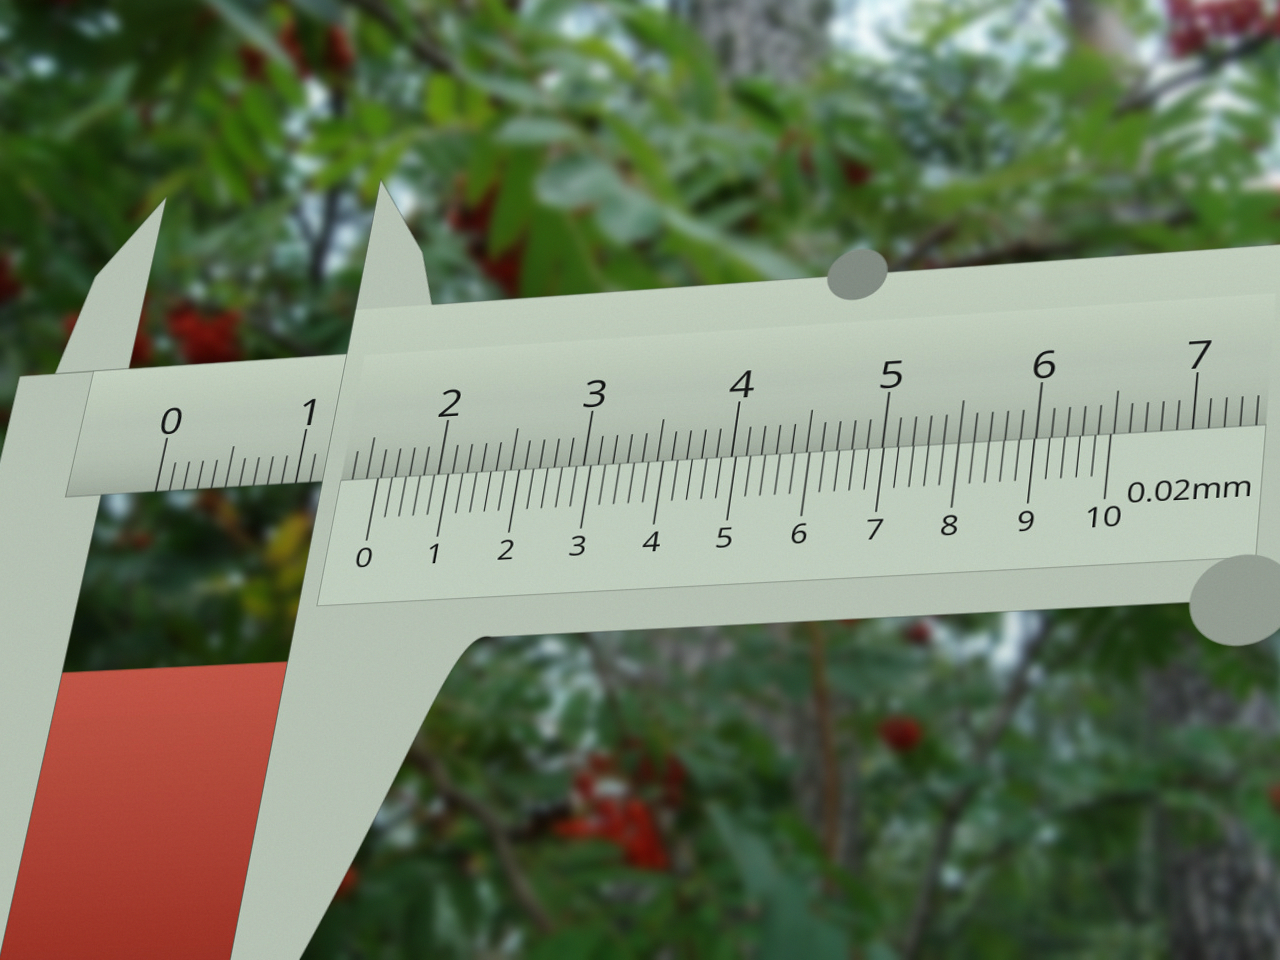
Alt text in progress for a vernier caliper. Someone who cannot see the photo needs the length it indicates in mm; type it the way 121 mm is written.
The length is 15.8 mm
